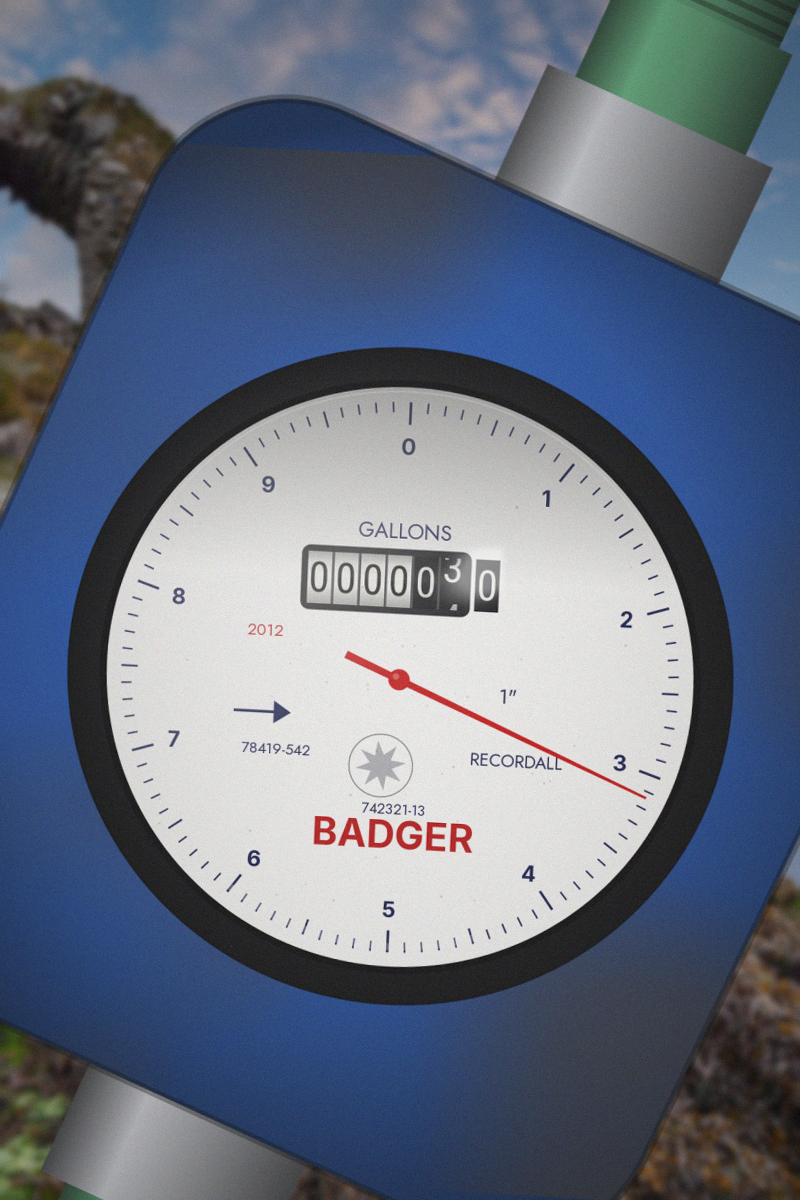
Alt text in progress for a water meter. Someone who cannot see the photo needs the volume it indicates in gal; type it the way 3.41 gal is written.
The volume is 33.1 gal
